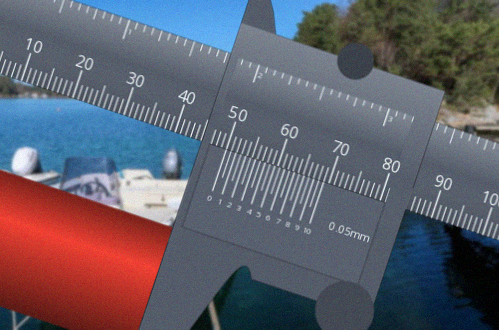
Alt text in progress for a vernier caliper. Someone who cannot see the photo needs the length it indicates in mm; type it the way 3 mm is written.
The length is 50.0 mm
